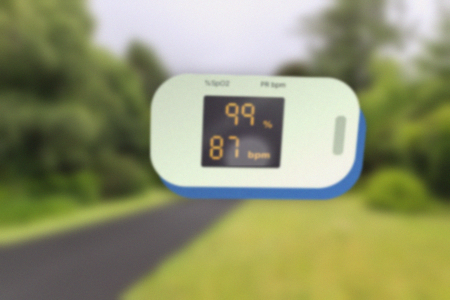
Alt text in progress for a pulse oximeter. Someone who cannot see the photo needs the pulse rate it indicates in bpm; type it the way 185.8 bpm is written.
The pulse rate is 87 bpm
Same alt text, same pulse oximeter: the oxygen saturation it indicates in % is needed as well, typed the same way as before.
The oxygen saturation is 99 %
